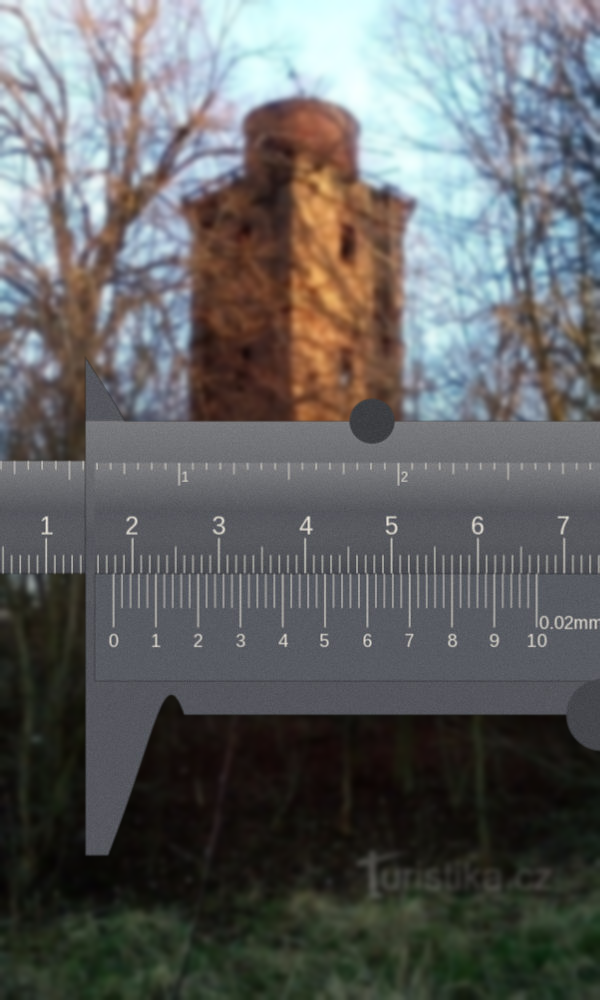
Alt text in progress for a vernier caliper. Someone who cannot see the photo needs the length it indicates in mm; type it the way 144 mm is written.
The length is 17.8 mm
